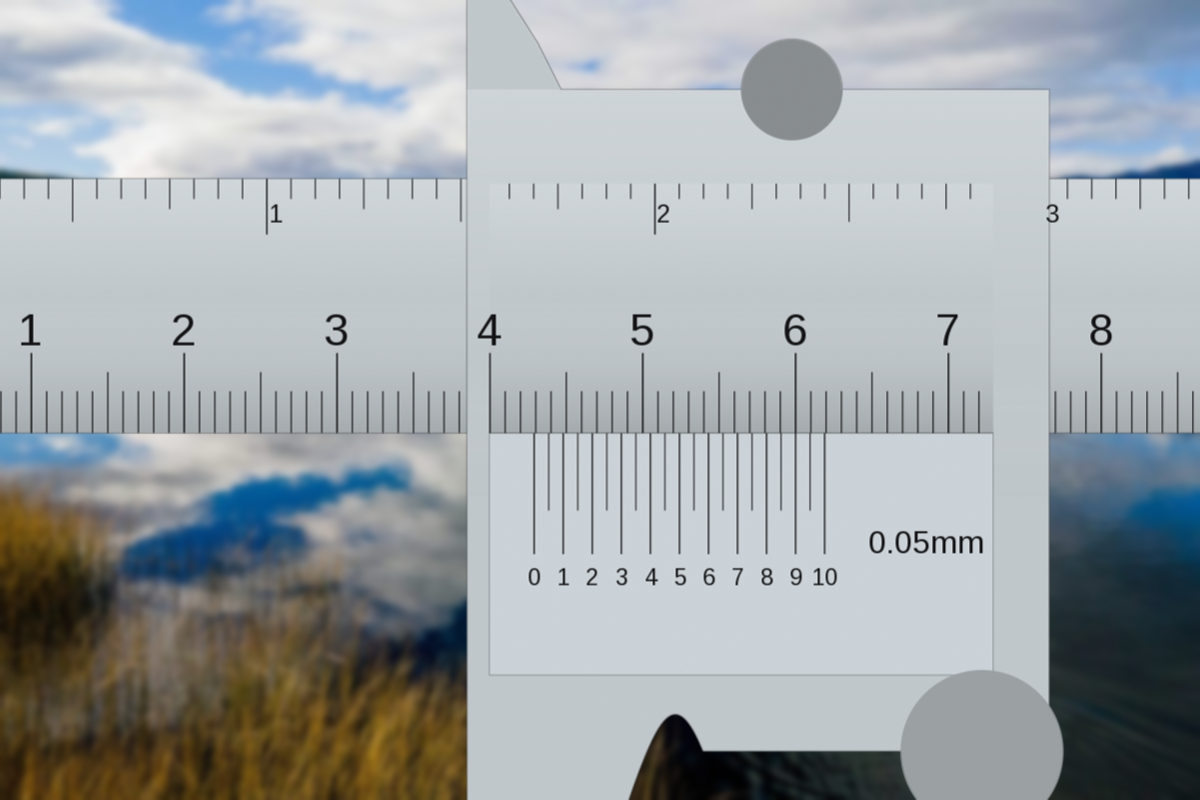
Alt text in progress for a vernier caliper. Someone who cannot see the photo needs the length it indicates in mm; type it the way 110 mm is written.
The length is 42.9 mm
